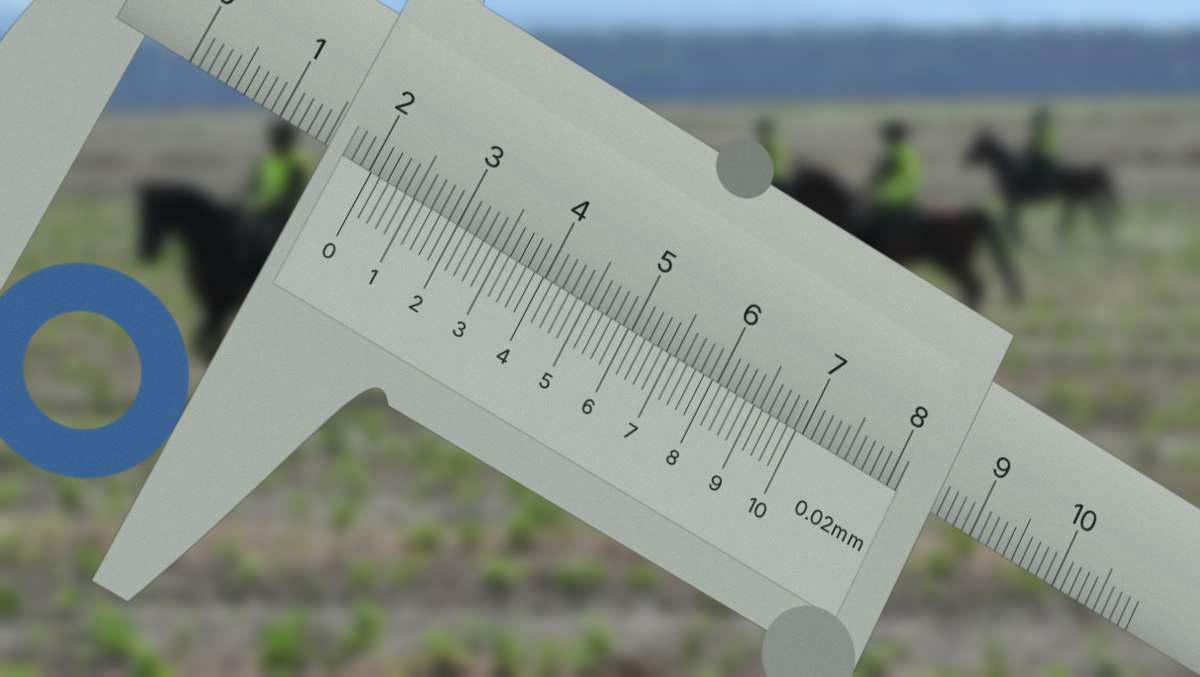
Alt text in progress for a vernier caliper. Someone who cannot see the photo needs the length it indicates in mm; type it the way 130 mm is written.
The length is 20.2 mm
